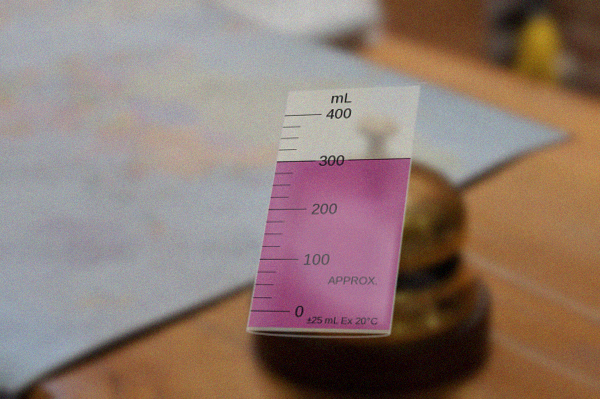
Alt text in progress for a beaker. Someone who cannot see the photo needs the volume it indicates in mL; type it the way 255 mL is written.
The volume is 300 mL
